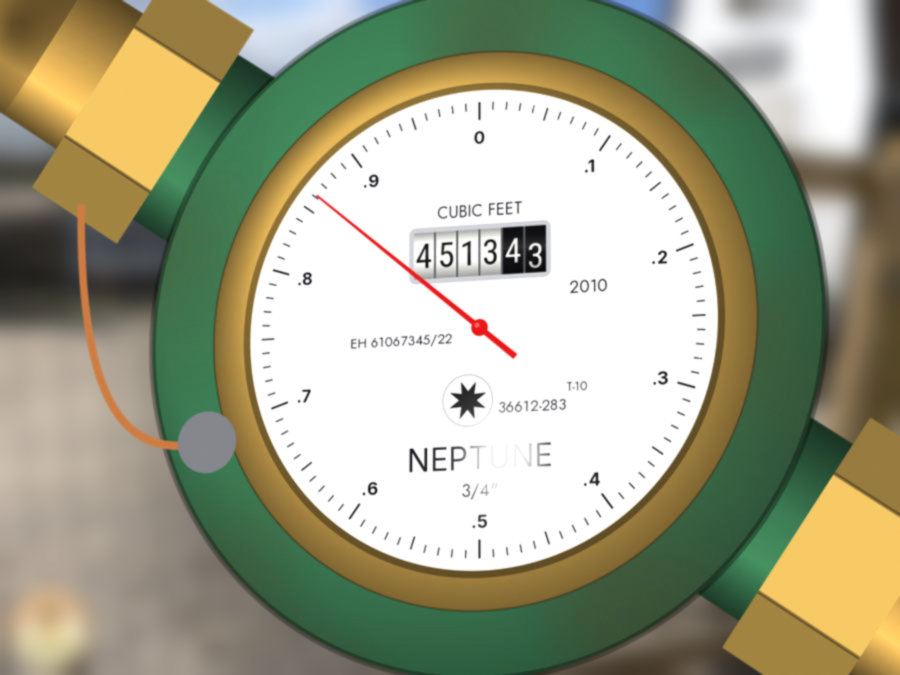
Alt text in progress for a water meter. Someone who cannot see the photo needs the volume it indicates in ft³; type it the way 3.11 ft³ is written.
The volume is 451342.86 ft³
